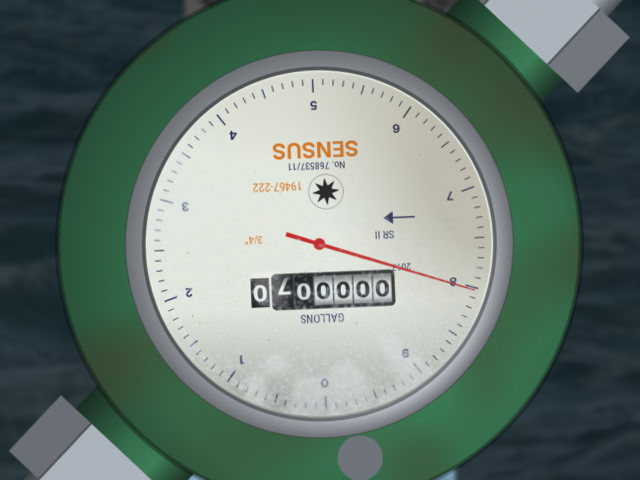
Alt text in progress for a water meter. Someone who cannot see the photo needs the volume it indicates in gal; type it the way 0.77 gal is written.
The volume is 68.0 gal
